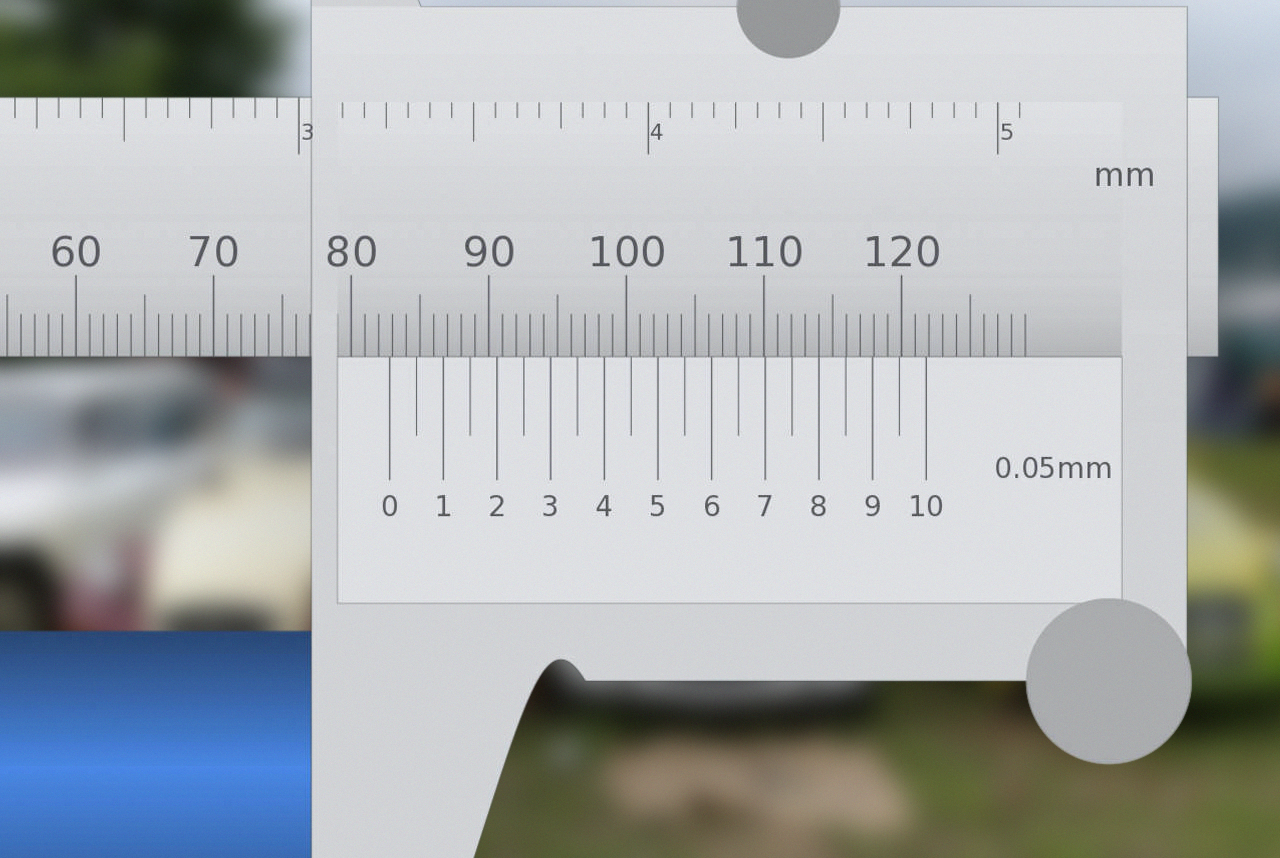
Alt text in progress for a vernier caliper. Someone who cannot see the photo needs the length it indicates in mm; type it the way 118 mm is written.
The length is 82.8 mm
